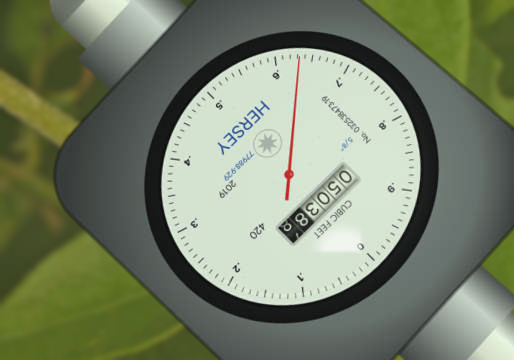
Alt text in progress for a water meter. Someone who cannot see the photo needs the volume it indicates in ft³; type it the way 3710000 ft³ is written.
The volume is 50387.63 ft³
